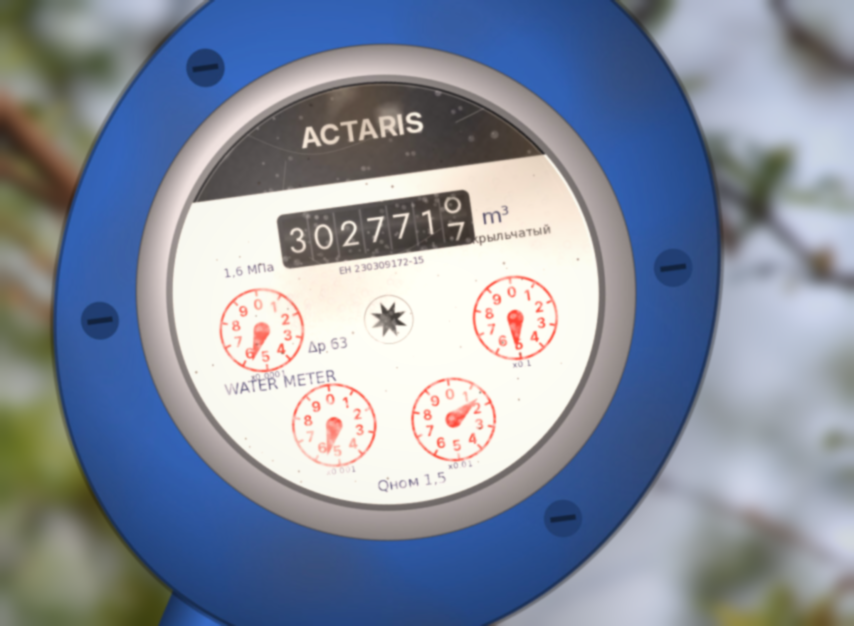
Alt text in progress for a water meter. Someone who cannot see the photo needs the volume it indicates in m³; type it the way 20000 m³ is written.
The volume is 3027716.5155 m³
